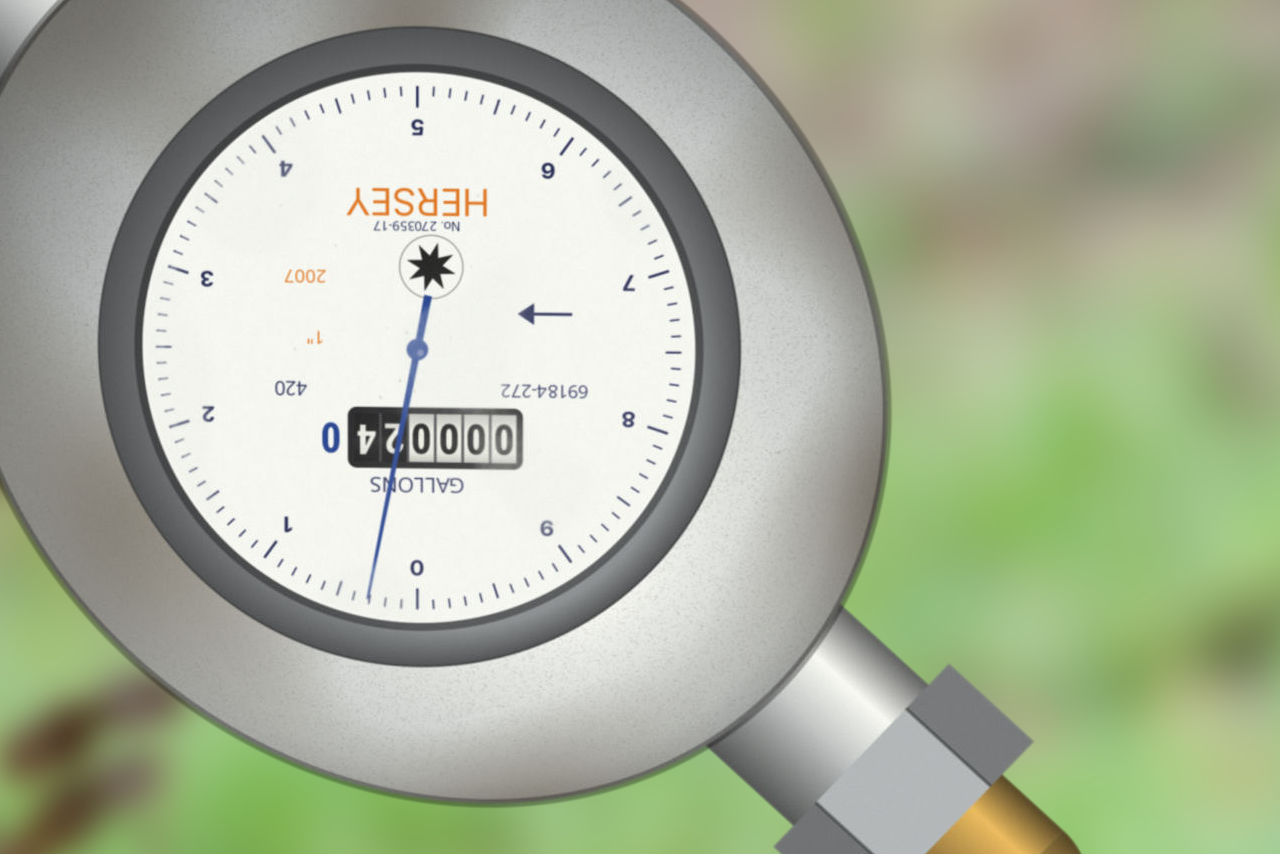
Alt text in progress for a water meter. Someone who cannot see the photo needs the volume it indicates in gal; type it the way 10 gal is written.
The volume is 240.3 gal
